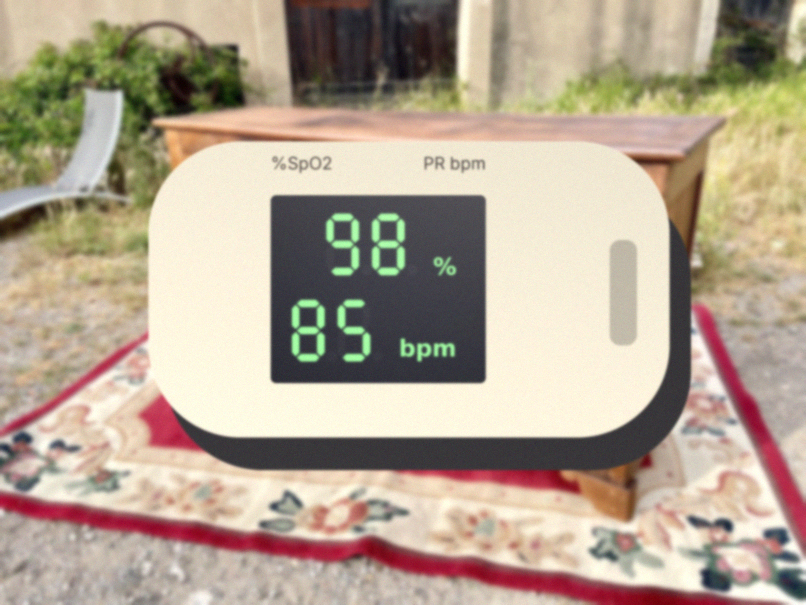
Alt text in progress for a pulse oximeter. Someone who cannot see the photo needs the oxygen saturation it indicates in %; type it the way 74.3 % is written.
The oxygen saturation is 98 %
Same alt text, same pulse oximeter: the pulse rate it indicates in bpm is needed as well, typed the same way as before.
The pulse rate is 85 bpm
